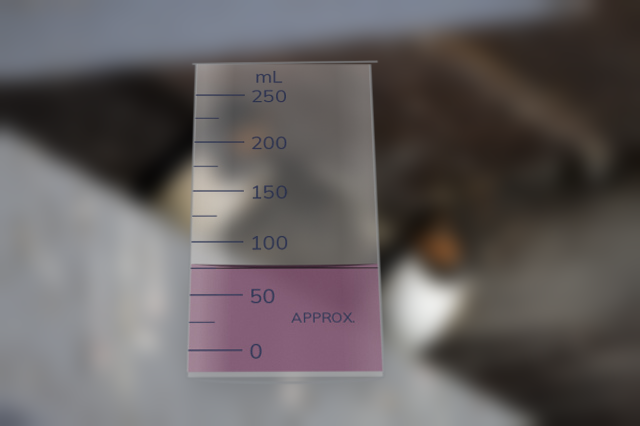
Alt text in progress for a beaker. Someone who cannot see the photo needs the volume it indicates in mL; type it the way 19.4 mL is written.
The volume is 75 mL
